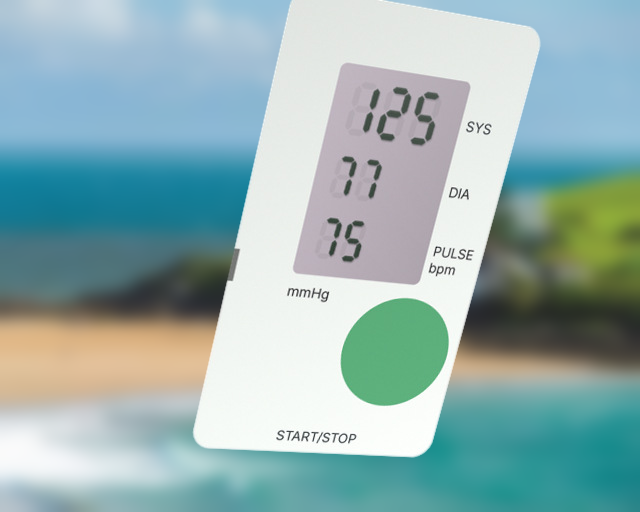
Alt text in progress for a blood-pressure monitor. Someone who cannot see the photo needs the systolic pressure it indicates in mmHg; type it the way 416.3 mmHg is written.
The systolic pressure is 125 mmHg
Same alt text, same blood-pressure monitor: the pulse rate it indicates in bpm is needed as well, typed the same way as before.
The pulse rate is 75 bpm
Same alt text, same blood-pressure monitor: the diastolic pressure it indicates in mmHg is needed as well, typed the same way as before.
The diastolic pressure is 77 mmHg
